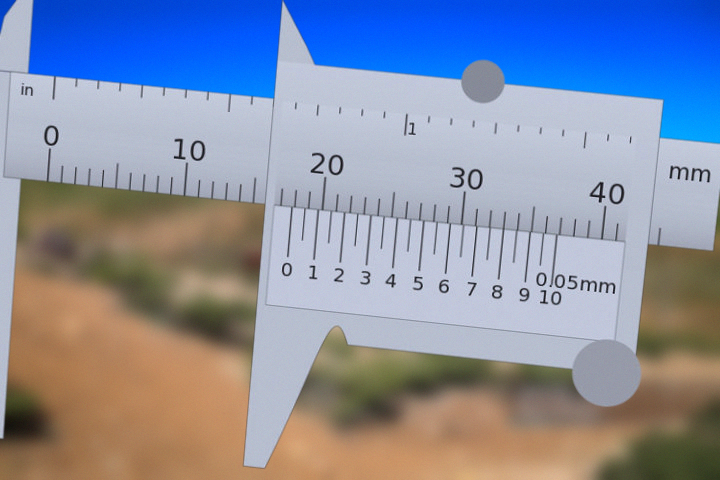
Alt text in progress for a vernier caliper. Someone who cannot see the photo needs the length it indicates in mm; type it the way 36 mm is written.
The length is 17.8 mm
